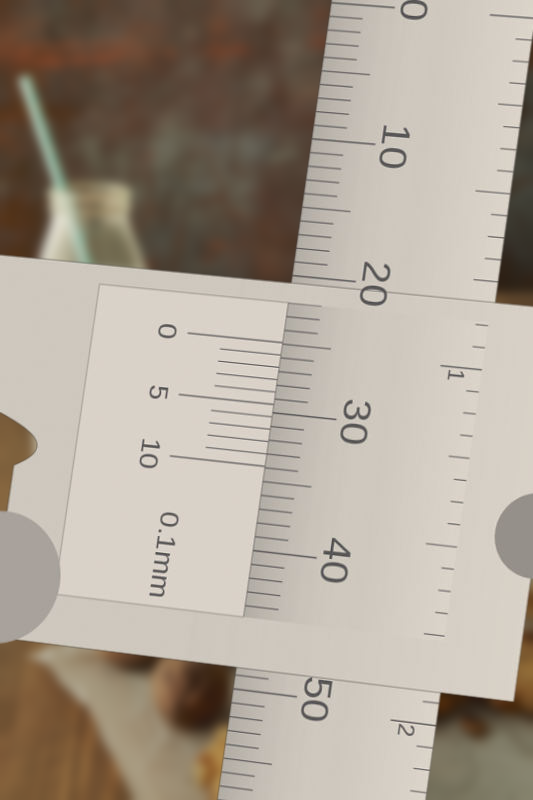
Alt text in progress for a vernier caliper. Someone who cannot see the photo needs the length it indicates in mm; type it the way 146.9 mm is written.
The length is 24.9 mm
